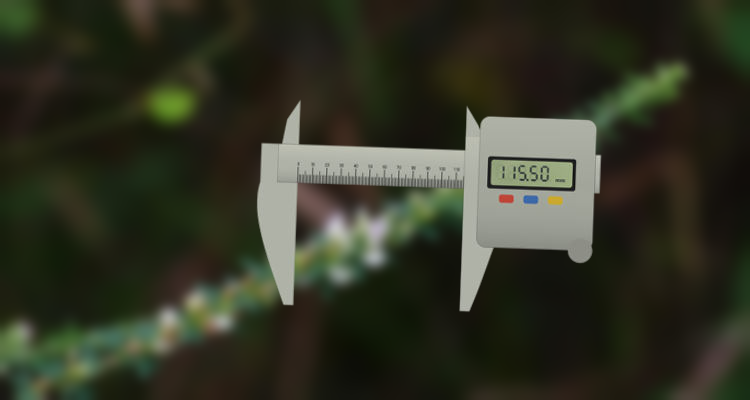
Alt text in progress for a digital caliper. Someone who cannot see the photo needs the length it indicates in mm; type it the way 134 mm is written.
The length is 115.50 mm
